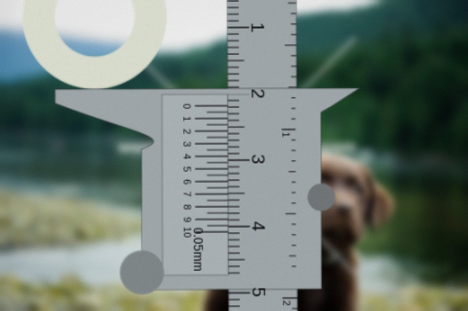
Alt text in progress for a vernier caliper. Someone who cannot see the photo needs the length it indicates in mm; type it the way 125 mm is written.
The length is 21.8 mm
